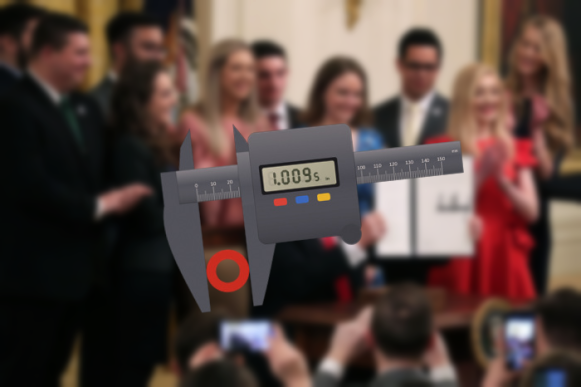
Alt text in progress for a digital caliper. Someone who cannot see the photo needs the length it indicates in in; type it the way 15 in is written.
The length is 1.0095 in
